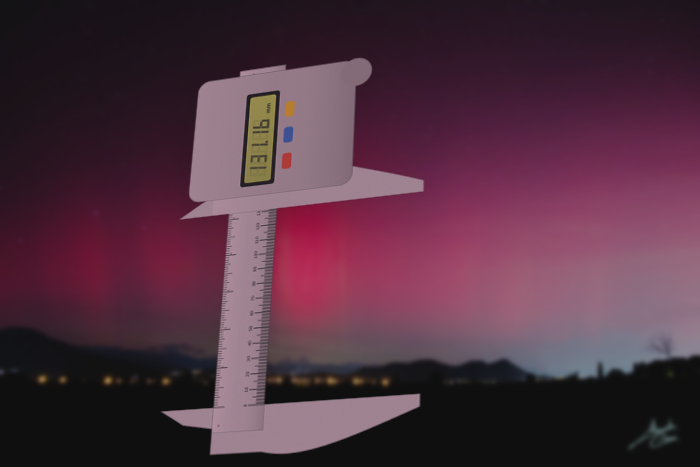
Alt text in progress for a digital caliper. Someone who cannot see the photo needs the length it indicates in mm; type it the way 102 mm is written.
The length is 131.16 mm
